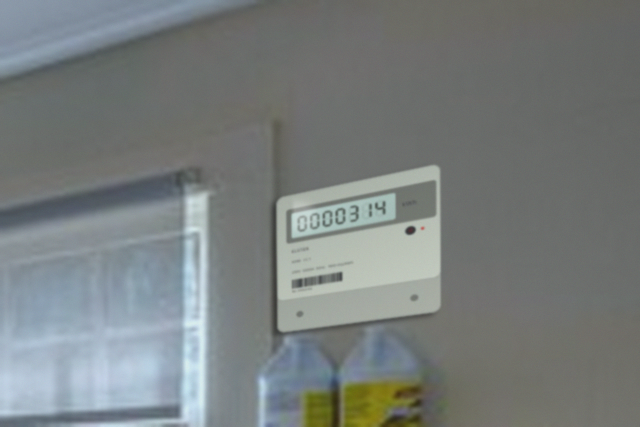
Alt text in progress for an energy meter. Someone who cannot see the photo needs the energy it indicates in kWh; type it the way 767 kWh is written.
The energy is 314 kWh
